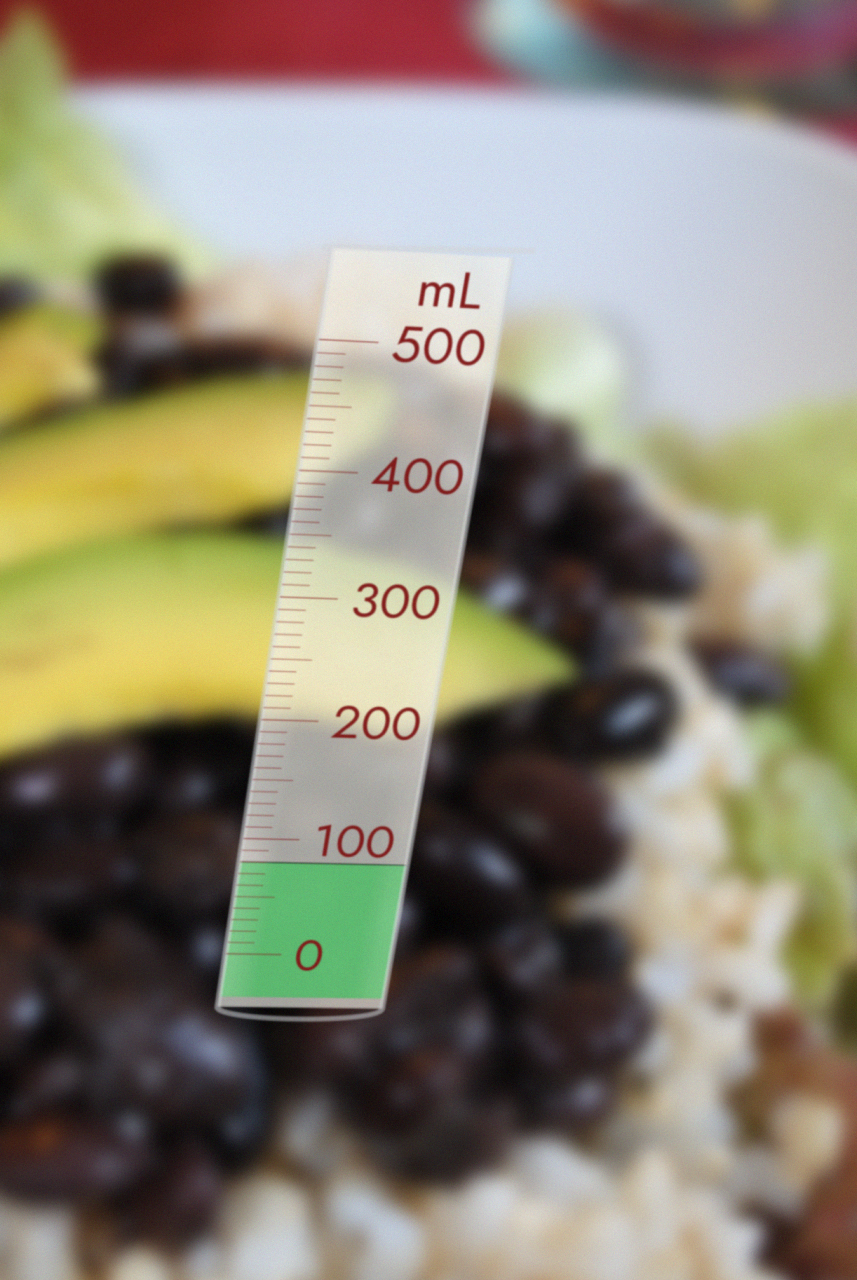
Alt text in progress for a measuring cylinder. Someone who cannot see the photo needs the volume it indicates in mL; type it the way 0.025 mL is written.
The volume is 80 mL
